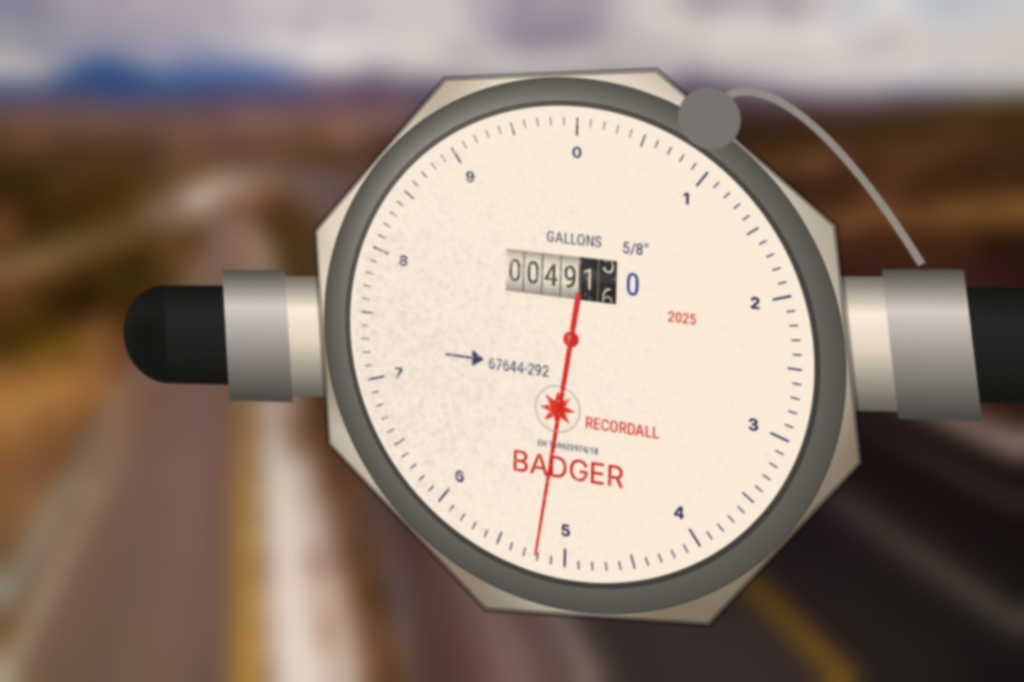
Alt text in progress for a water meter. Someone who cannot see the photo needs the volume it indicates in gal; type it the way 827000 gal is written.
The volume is 49155.2 gal
